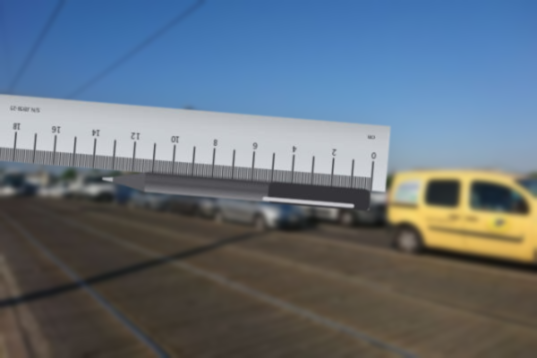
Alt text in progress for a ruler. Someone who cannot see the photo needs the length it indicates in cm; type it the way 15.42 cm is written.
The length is 13.5 cm
